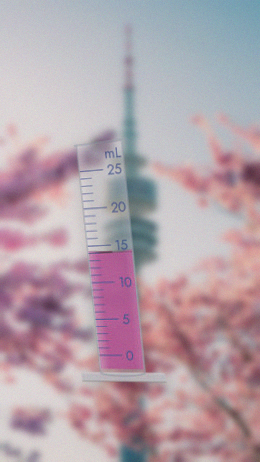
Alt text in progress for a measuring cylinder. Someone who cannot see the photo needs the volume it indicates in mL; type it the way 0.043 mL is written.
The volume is 14 mL
